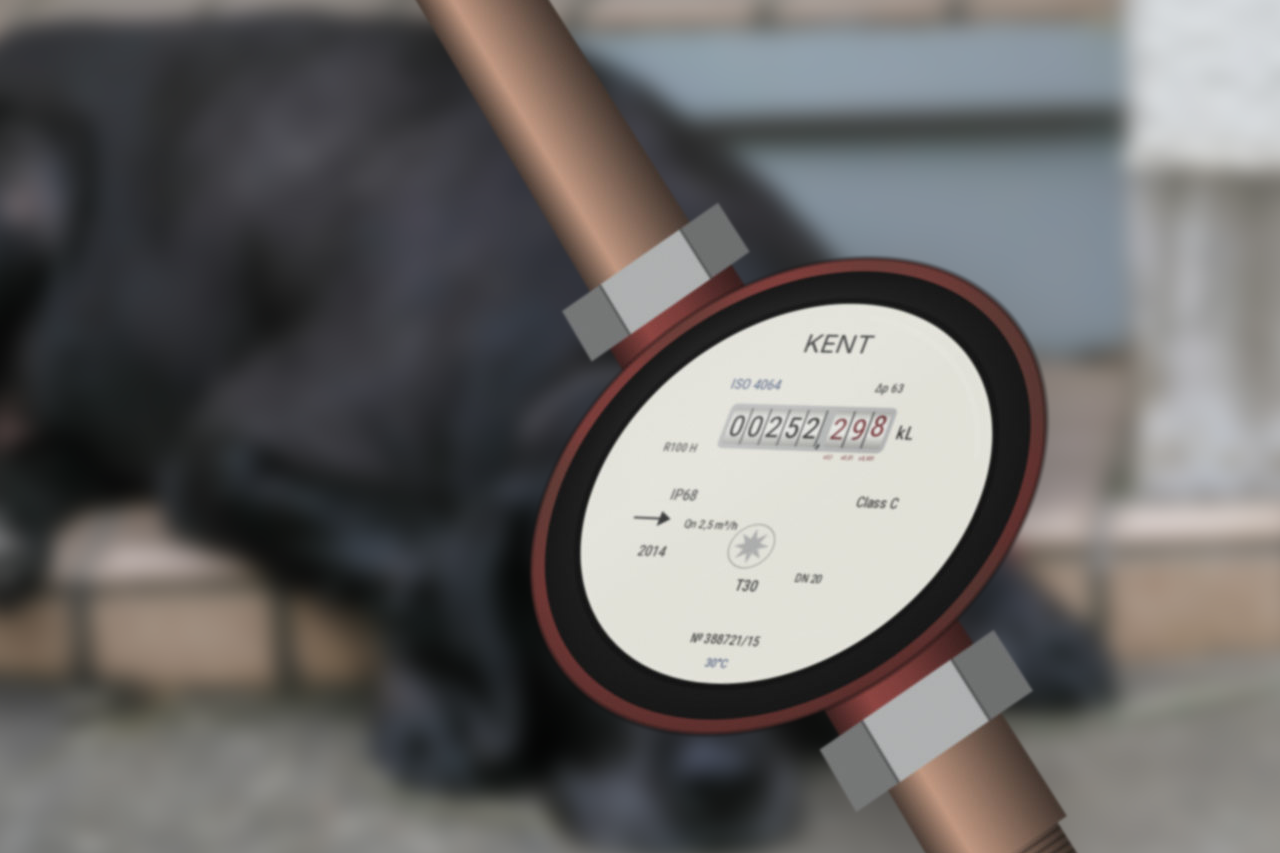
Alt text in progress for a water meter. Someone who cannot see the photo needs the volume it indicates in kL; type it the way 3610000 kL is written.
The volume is 252.298 kL
